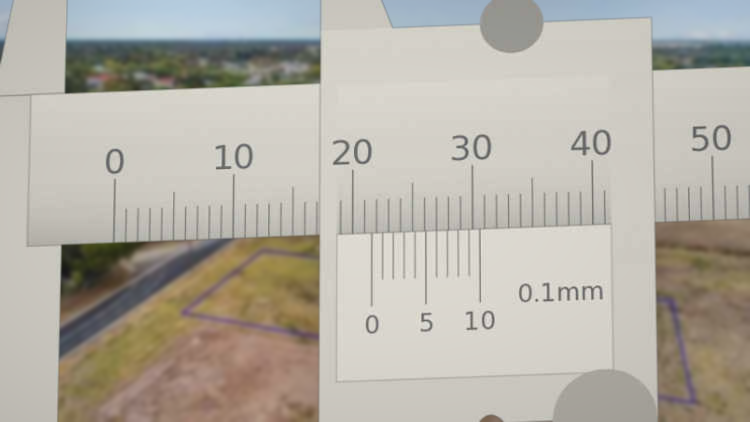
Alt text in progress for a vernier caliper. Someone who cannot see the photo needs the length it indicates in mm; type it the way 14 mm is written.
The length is 21.6 mm
